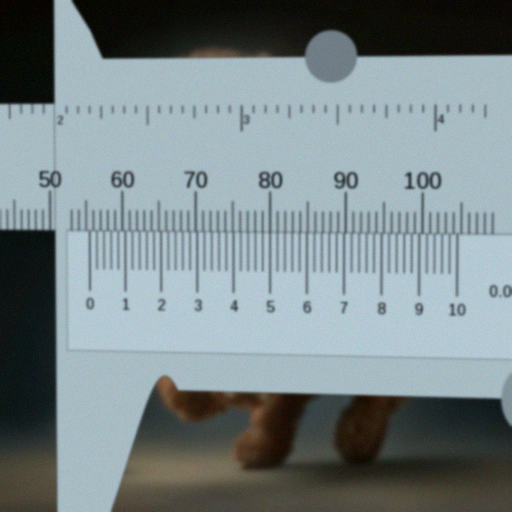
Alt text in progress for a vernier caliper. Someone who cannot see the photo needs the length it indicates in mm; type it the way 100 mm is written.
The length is 55.5 mm
